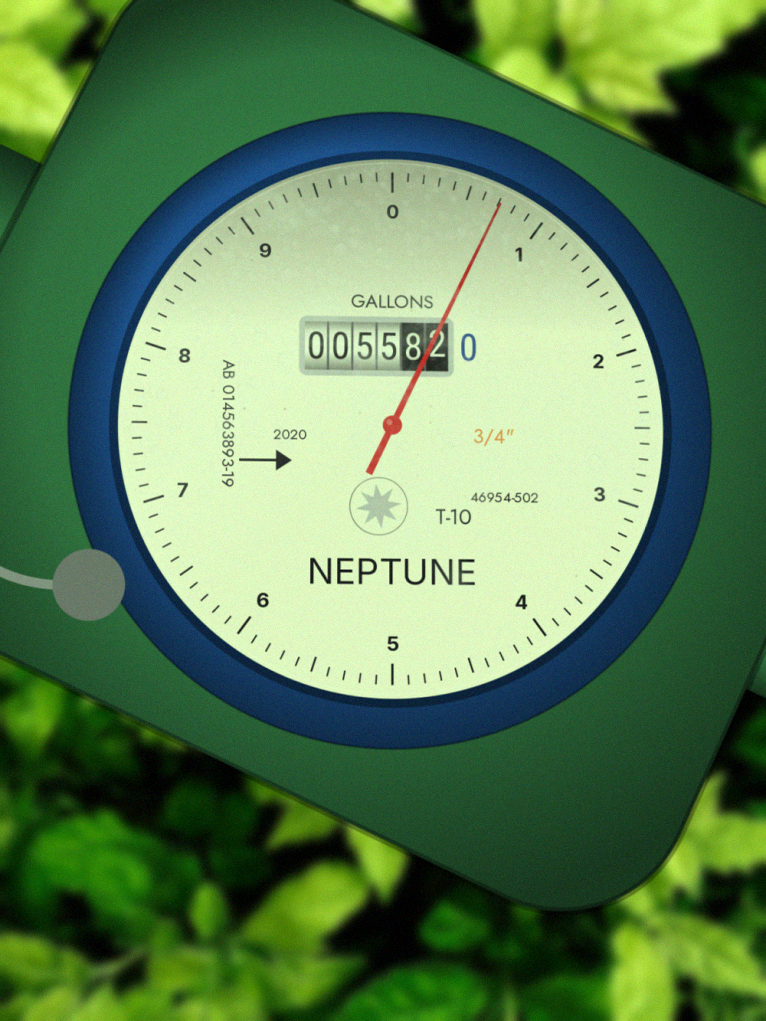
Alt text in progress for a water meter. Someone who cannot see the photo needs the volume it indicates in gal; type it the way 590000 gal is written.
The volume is 55820.7 gal
